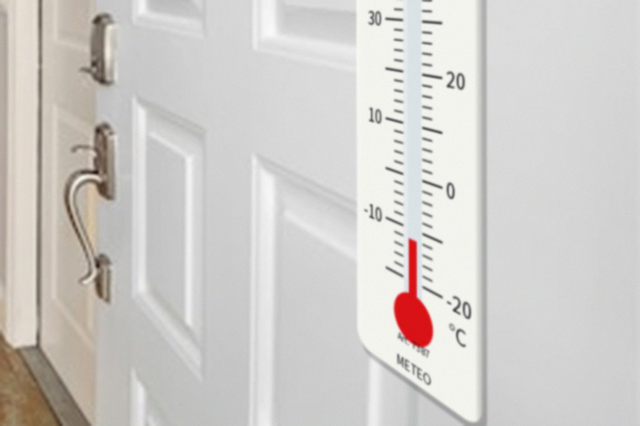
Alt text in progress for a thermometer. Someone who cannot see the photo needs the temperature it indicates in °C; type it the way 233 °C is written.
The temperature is -12 °C
